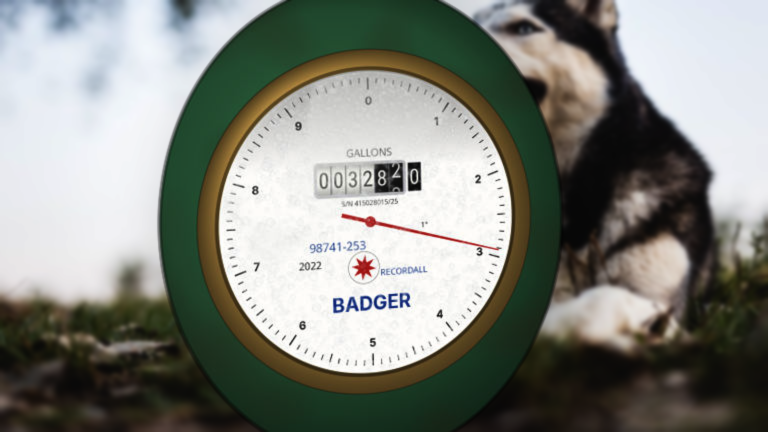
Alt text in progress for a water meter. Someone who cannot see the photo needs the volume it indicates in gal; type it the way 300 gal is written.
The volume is 32822.9 gal
